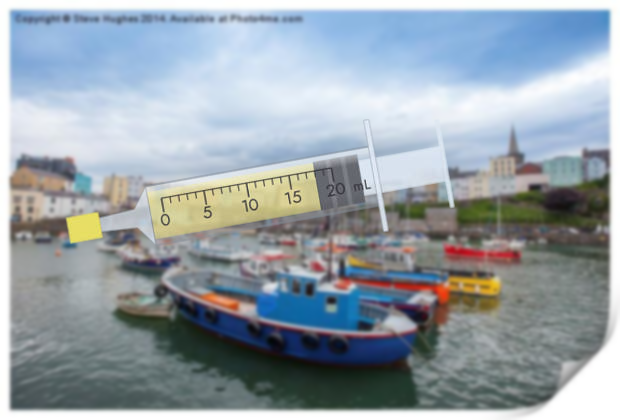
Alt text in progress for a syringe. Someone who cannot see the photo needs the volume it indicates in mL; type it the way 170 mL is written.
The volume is 18 mL
